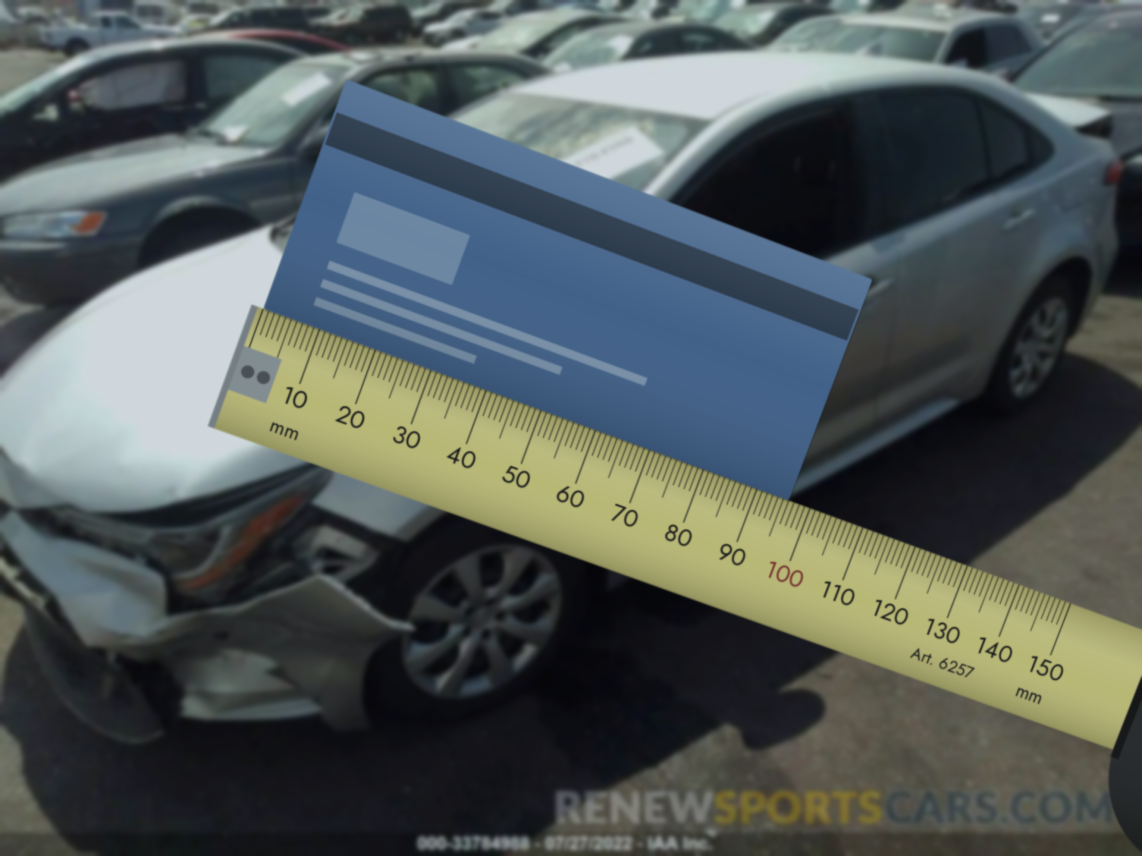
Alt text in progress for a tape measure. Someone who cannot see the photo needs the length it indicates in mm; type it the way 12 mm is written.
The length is 96 mm
